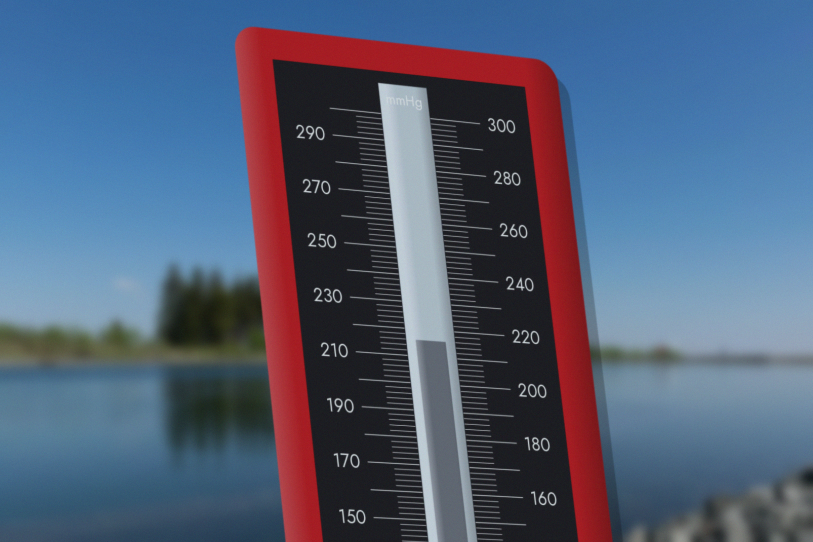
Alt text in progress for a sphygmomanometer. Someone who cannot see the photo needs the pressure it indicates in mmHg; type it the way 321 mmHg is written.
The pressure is 216 mmHg
